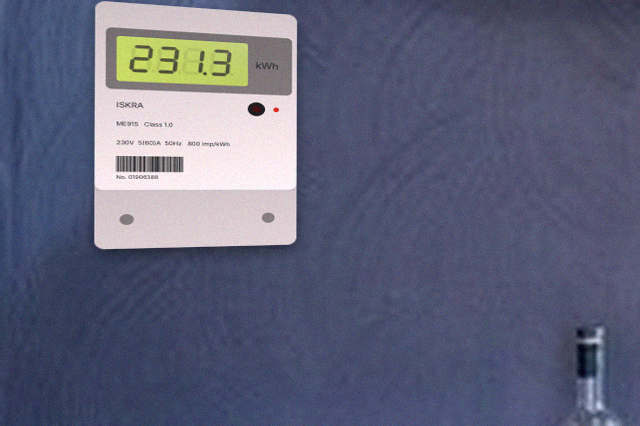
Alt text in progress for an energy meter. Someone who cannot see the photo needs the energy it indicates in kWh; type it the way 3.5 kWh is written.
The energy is 231.3 kWh
